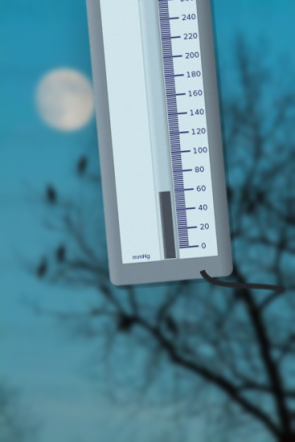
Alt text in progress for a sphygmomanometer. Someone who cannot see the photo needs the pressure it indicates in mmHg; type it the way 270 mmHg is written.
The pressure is 60 mmHg
